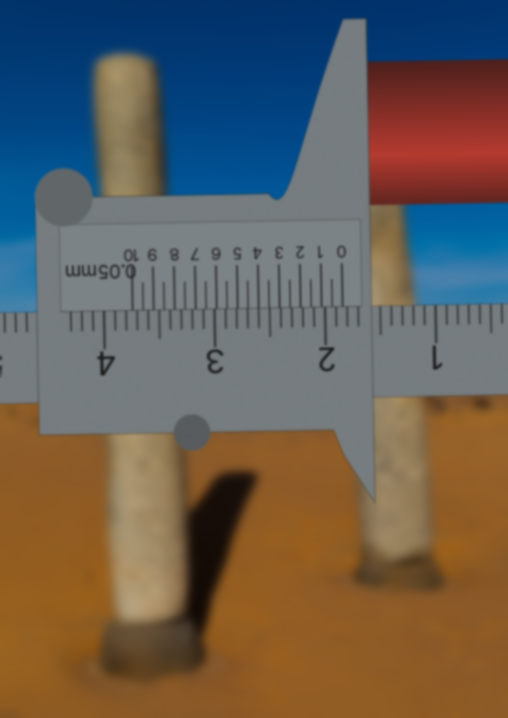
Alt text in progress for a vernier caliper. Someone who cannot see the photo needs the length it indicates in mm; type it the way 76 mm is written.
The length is 18.4 mm
